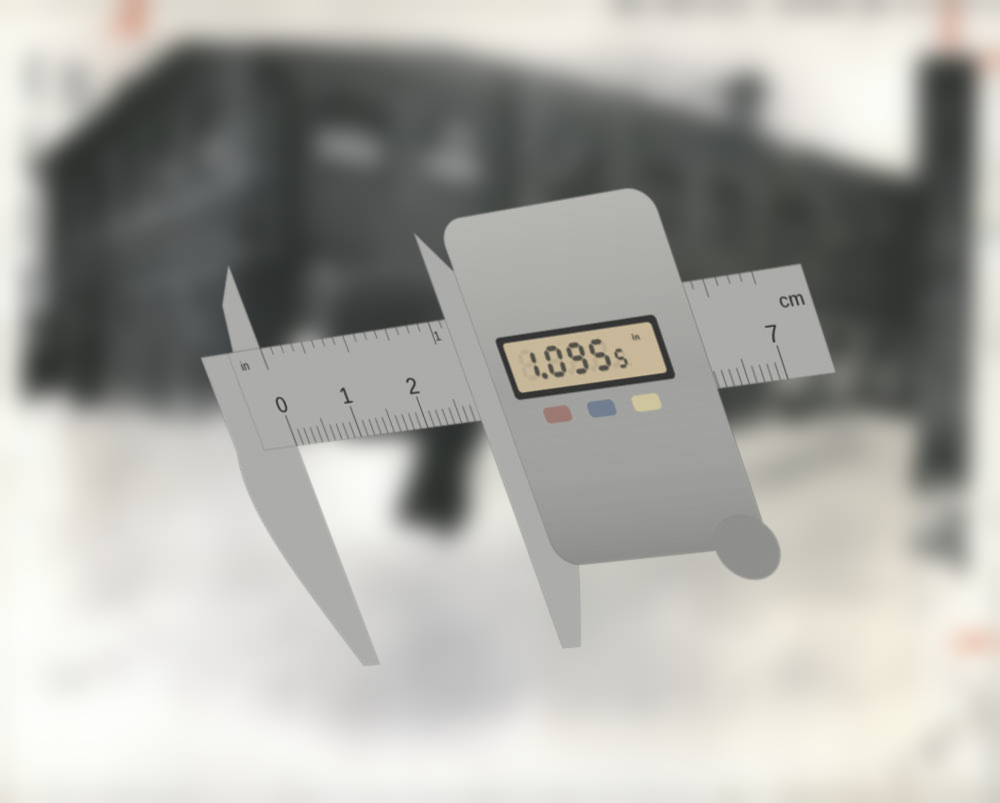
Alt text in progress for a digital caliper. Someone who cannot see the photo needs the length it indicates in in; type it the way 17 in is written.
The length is 1.0955 in
